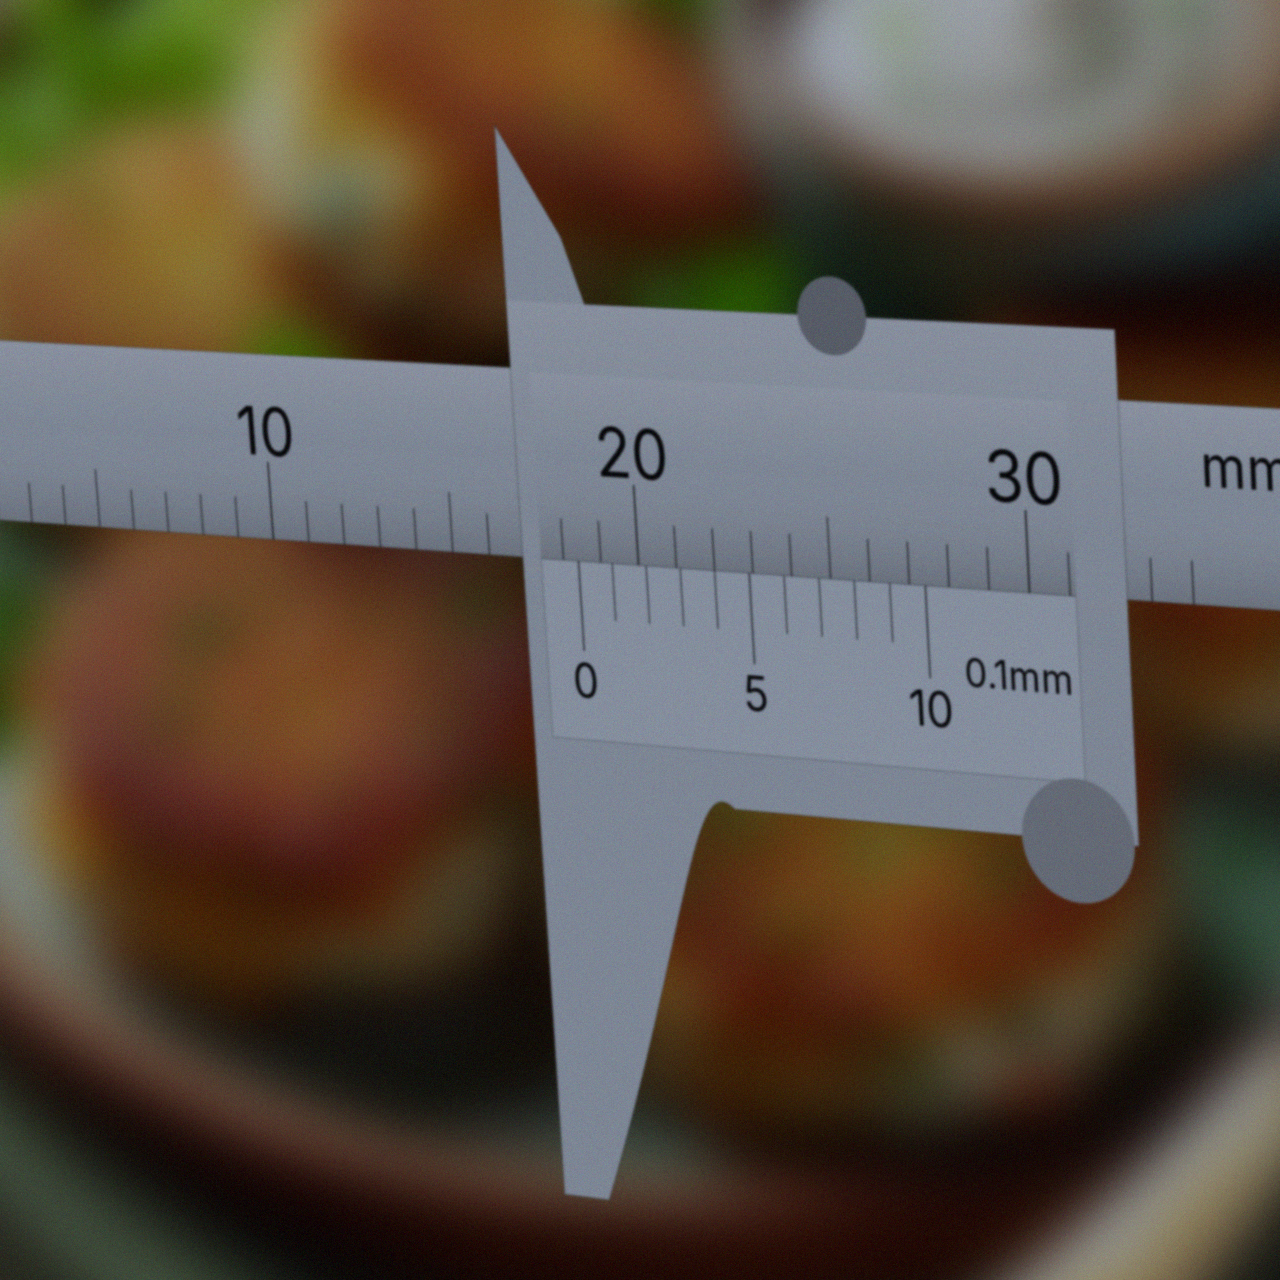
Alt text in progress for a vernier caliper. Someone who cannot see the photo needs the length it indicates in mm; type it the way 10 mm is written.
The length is 18.4 mm
